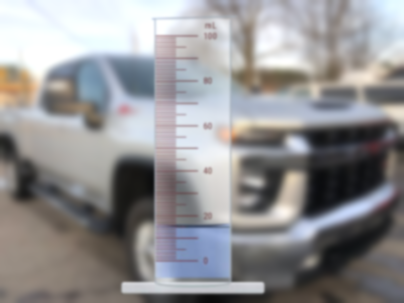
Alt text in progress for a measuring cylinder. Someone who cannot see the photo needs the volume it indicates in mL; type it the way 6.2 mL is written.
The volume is 15 mL
